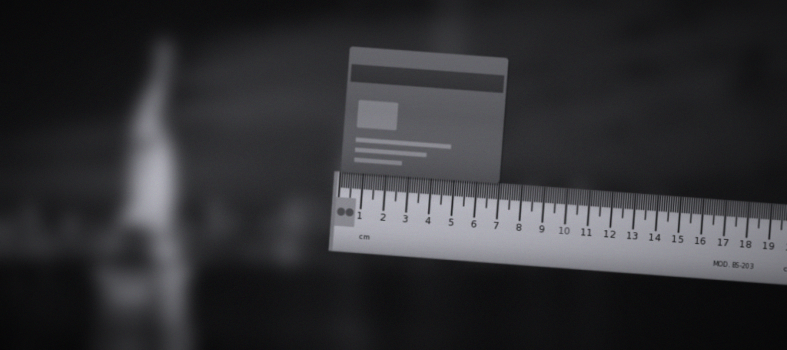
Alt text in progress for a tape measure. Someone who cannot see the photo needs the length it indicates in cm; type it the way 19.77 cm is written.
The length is 7 cm
